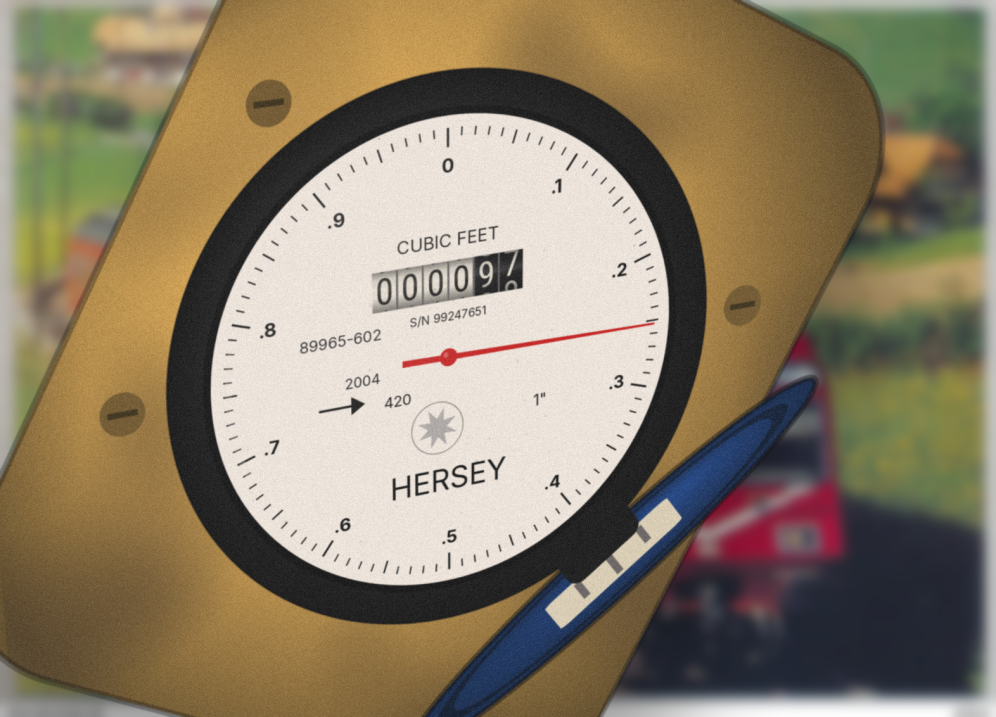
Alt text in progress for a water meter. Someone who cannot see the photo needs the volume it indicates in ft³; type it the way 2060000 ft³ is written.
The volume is 97.25 ft³
